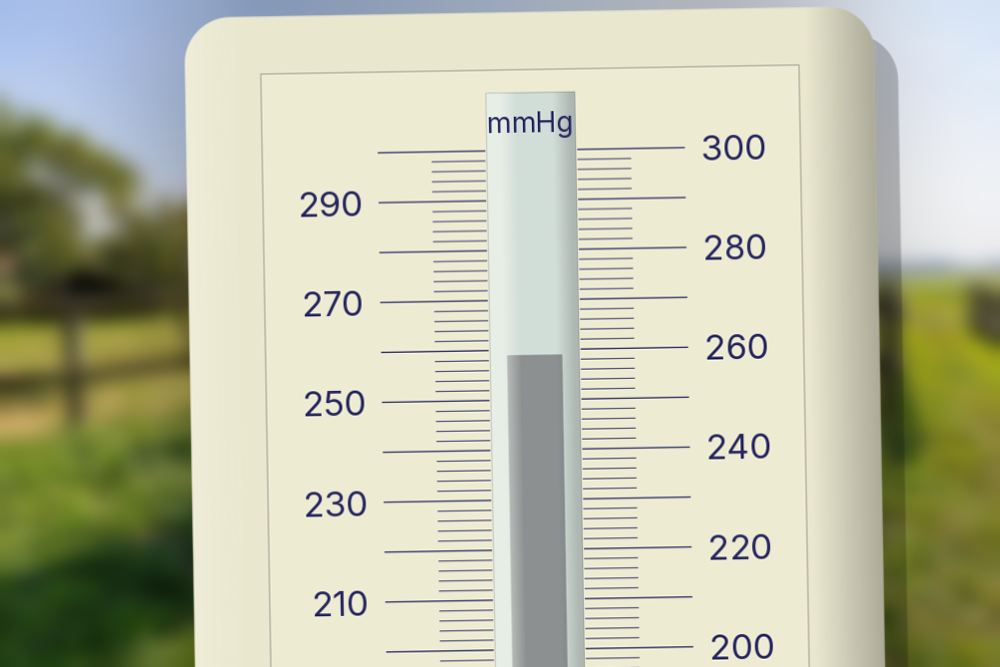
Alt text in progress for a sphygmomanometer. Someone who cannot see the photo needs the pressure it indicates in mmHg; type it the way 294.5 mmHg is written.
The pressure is 259 mmHg
